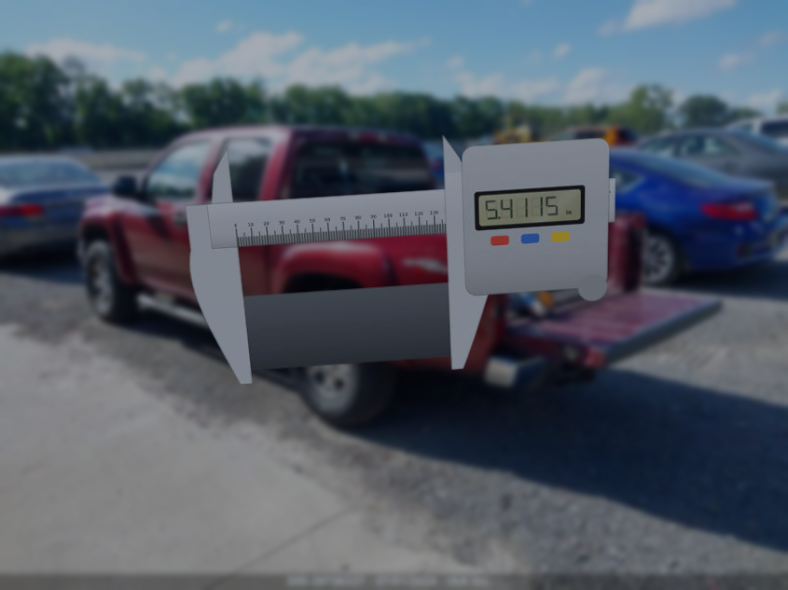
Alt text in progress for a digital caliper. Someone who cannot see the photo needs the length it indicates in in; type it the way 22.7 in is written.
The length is 5.4115 in
